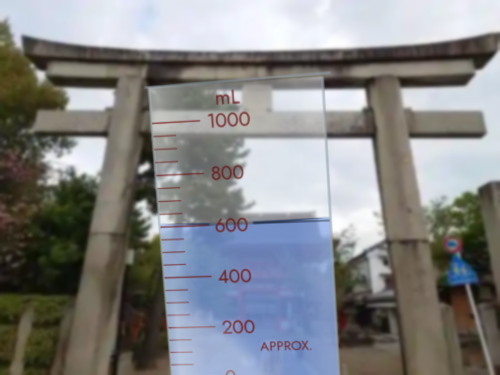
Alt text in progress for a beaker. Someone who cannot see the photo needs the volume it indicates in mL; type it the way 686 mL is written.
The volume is 600 mL
